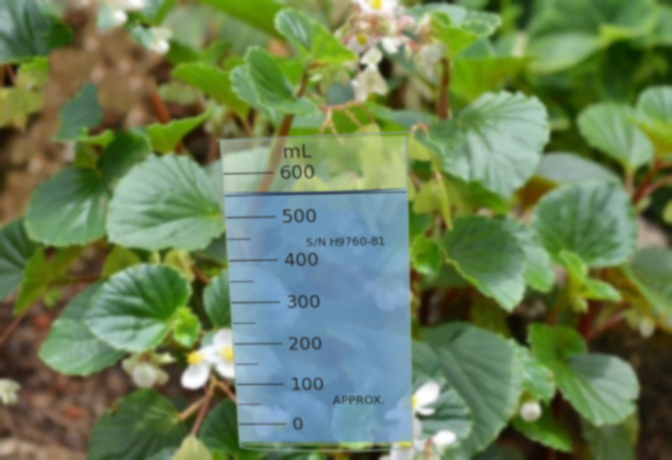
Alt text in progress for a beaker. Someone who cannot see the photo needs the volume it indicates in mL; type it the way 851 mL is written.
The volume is 550 mL
